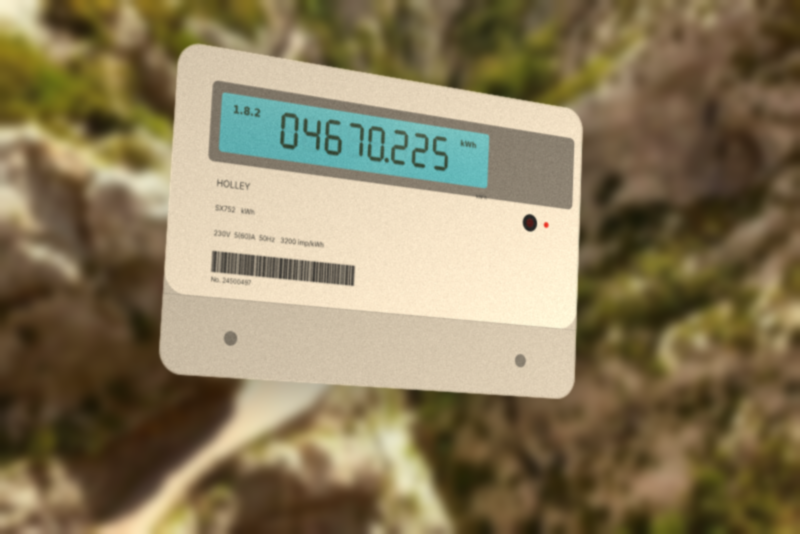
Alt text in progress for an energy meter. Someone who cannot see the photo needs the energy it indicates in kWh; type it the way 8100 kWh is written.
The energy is 4670.225 kWh
